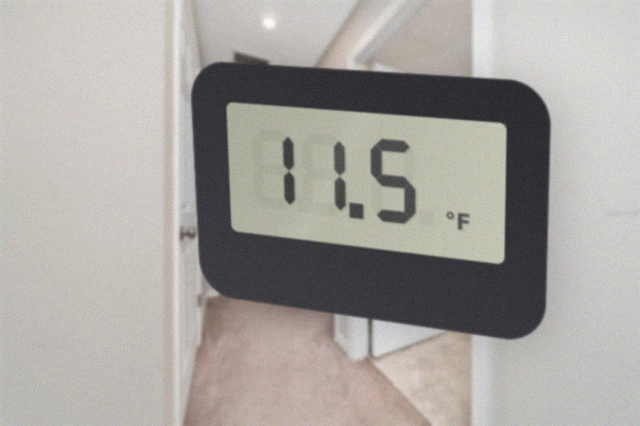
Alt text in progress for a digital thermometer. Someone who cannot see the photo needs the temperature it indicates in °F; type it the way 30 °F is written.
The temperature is 11.5 °F
